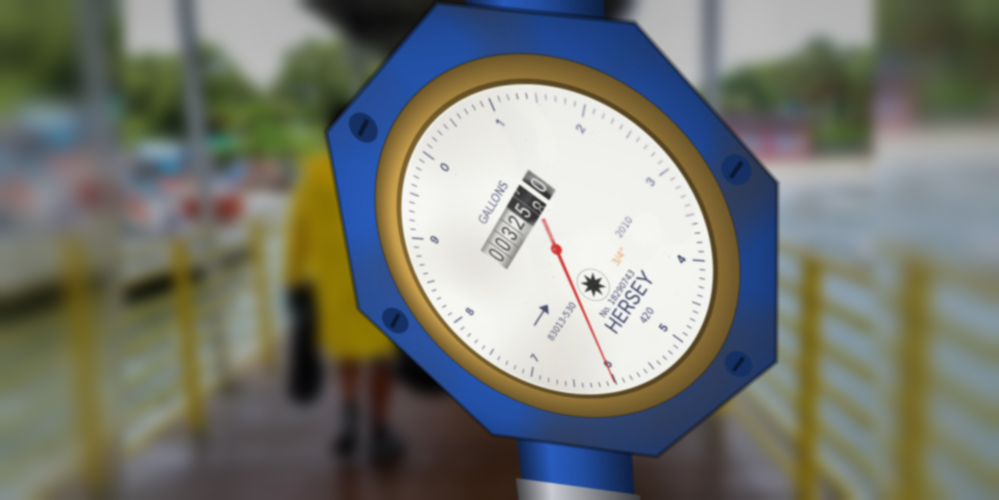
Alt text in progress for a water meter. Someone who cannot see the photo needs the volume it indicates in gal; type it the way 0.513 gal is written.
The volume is 32576.0 gal
